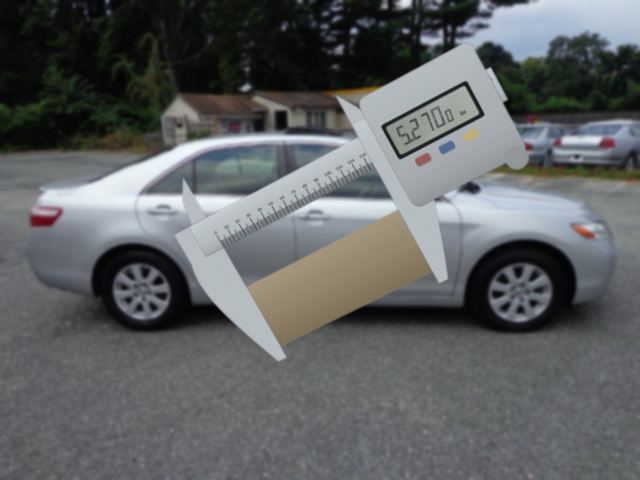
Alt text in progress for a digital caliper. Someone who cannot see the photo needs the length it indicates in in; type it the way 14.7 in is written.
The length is 5.2700 in
